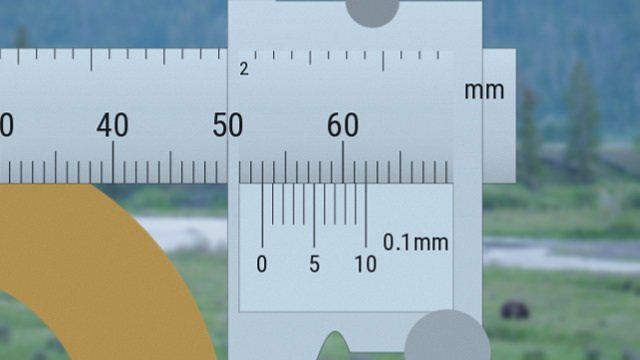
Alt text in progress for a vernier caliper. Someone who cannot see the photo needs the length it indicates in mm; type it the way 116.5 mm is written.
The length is 53.0 mm
